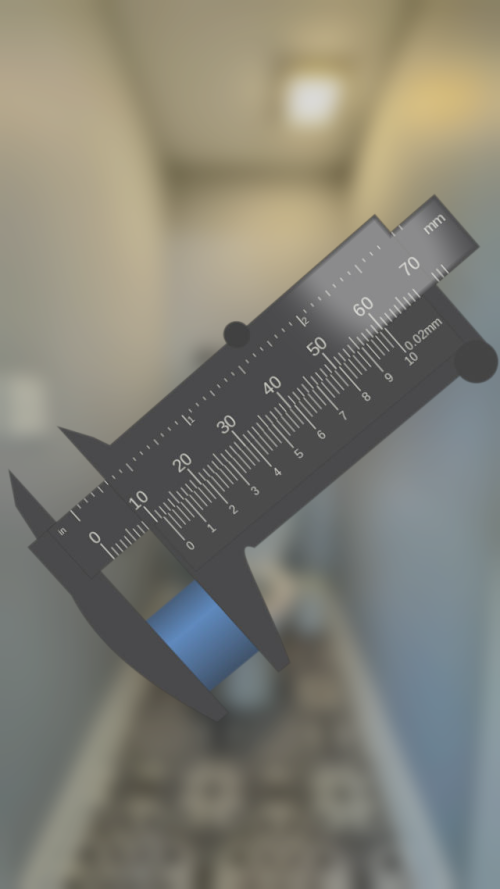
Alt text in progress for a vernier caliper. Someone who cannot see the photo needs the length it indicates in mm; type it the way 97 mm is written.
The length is 11.4 mm
